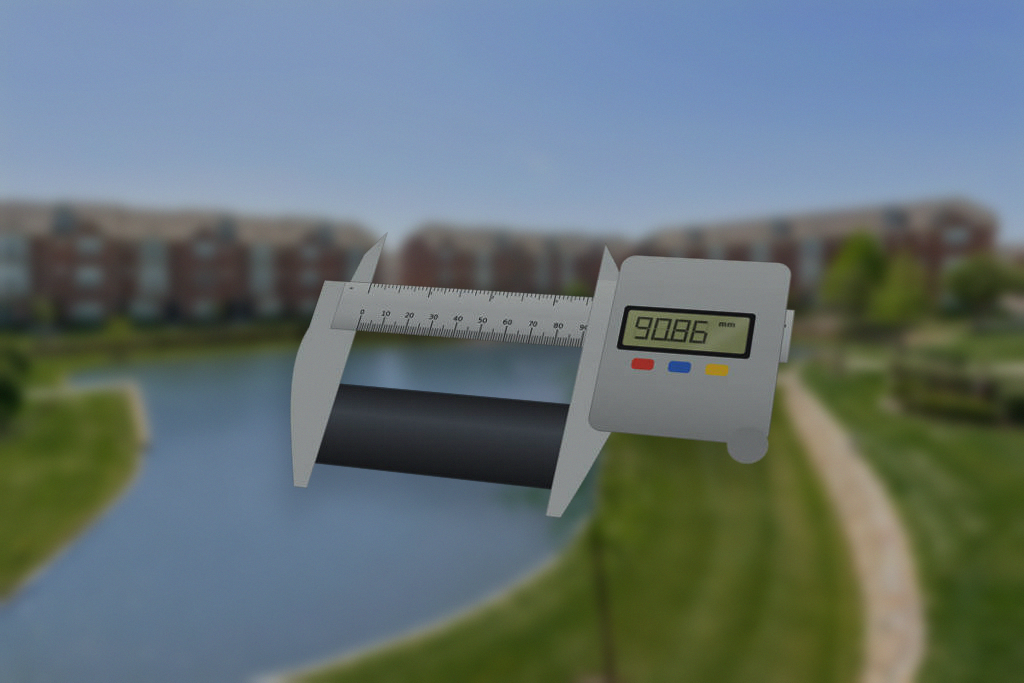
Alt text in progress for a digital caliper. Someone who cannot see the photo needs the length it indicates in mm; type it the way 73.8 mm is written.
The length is 90.86 mm
